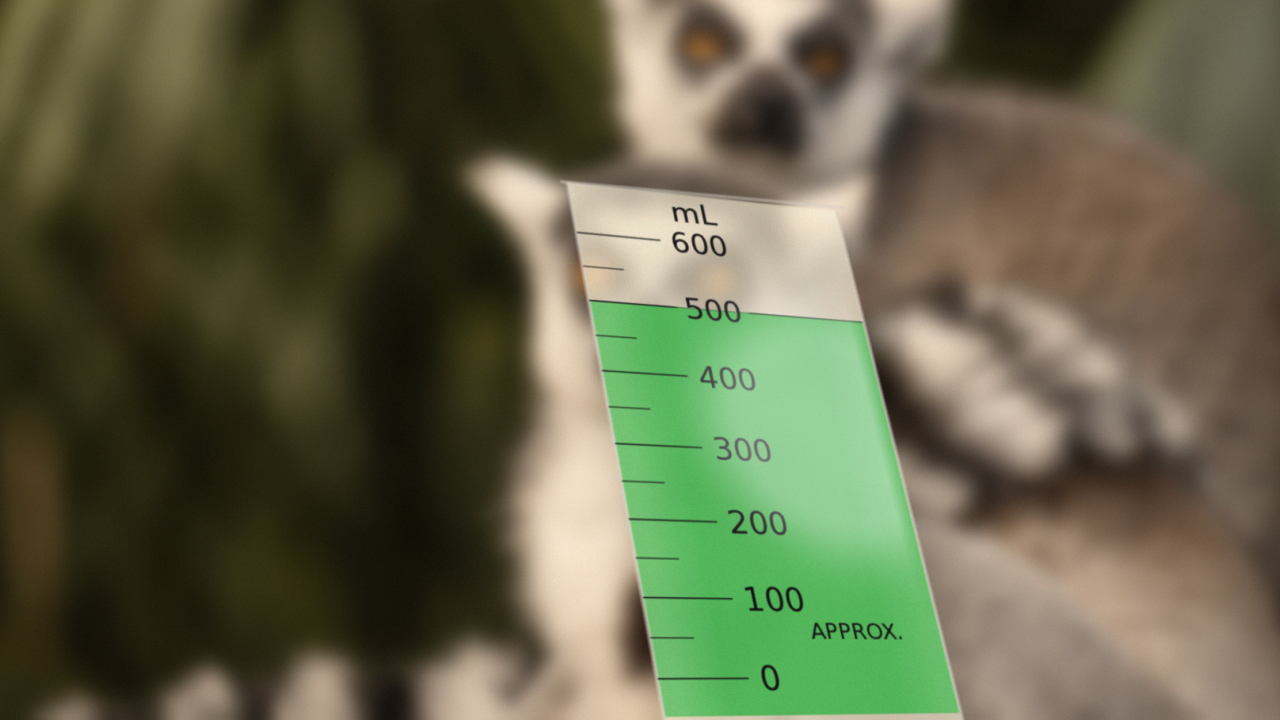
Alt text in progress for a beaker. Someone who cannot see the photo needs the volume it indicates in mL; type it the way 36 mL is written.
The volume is 500 mL
